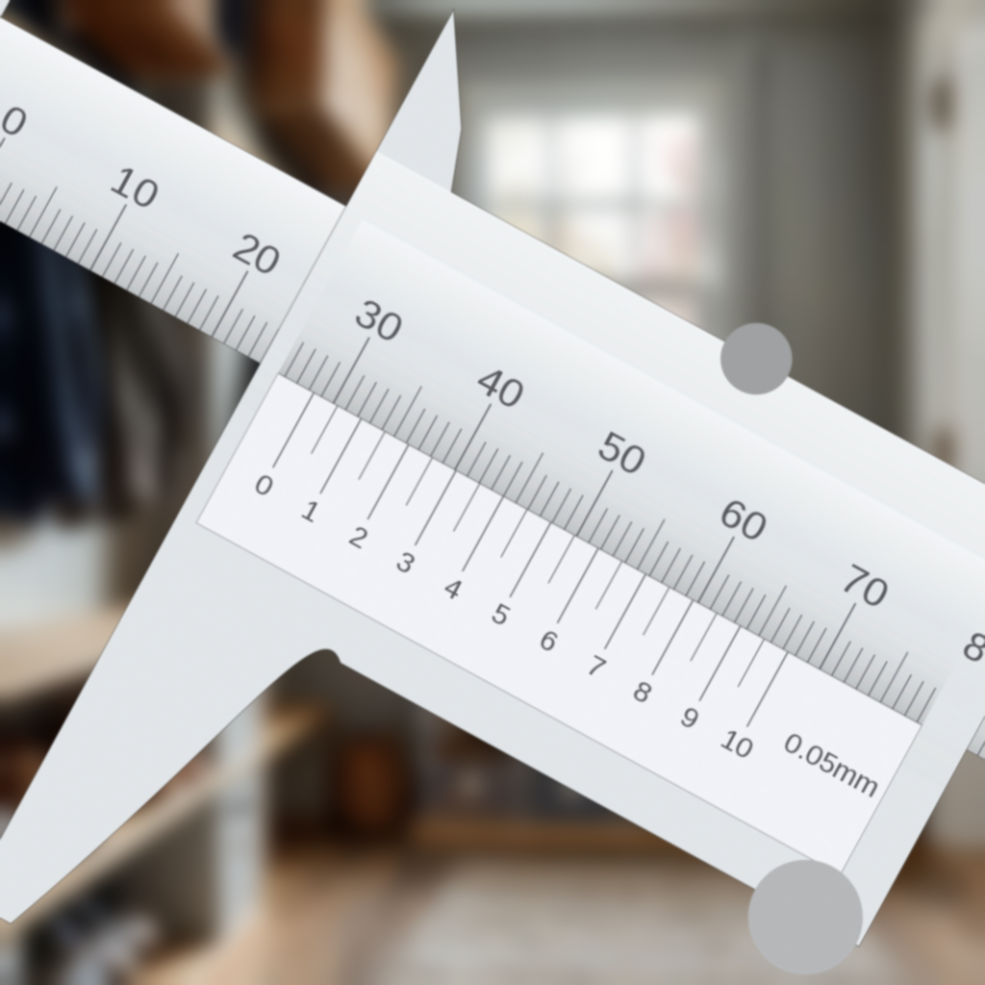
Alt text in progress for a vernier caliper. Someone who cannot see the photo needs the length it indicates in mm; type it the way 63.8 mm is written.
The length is 28.4 mm
